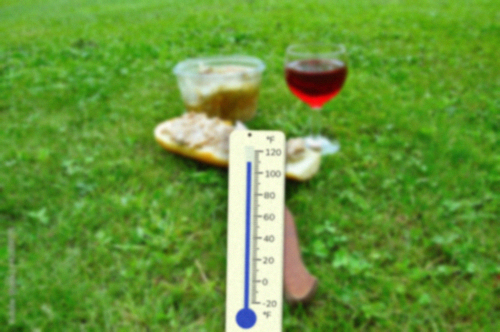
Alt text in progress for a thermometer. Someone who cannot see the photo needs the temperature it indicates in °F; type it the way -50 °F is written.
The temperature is 110 °F
